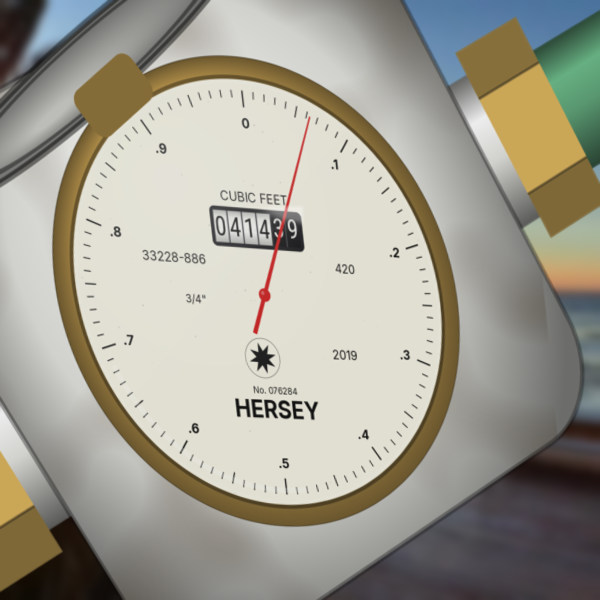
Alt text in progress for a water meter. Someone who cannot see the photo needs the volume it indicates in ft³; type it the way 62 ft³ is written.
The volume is 41439.06 ft³
